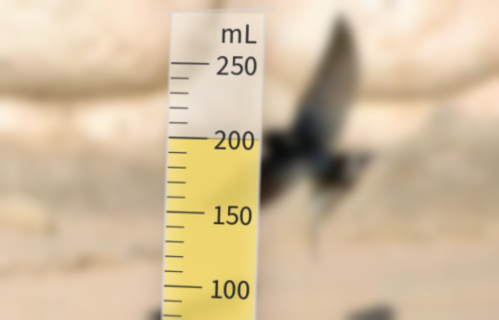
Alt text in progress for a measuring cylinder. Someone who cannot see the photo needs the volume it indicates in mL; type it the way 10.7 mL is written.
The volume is 200 mL
